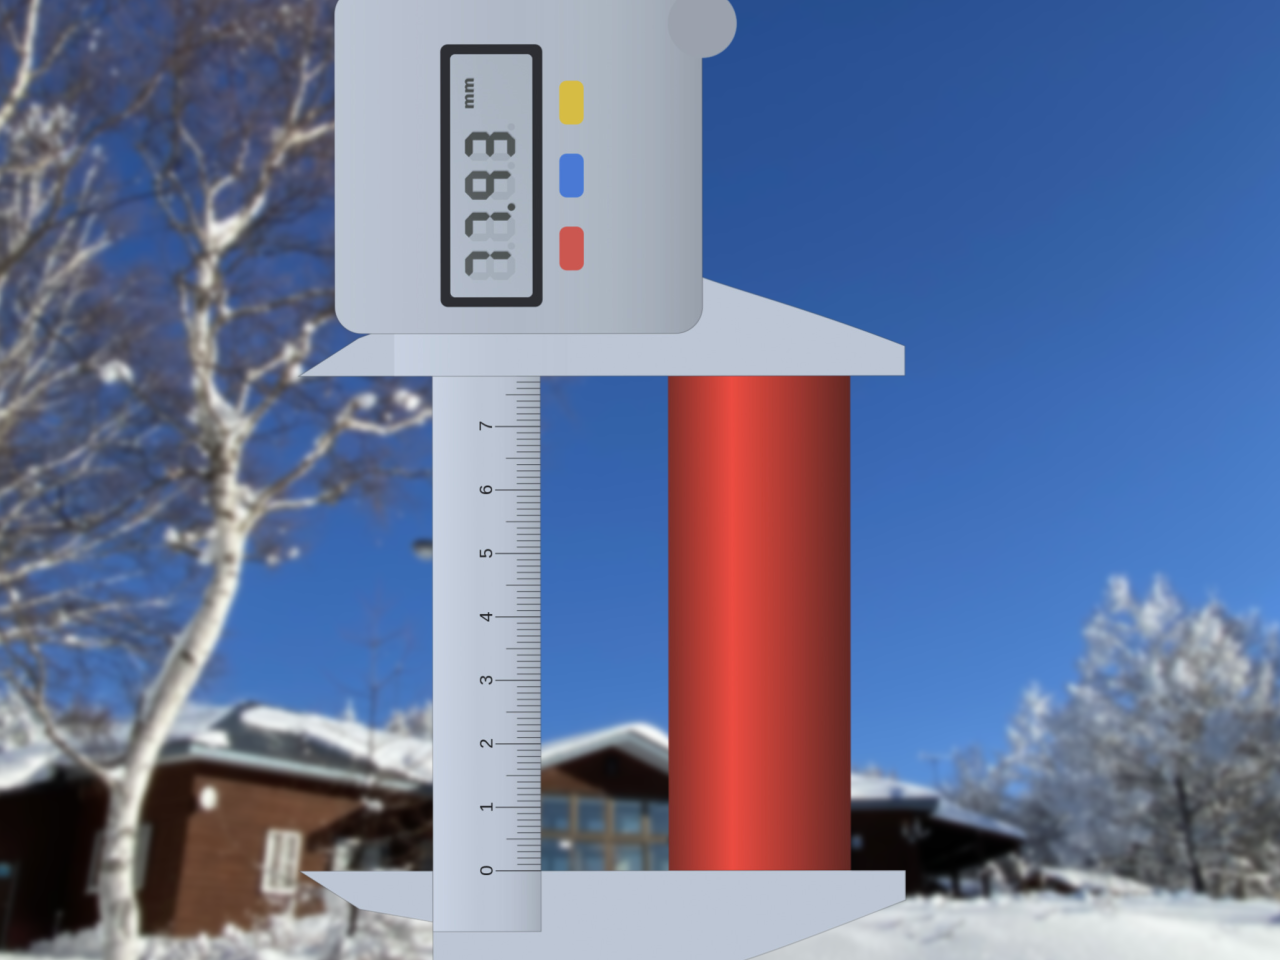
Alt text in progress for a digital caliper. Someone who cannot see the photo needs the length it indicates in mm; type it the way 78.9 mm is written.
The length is 77.93 mm
